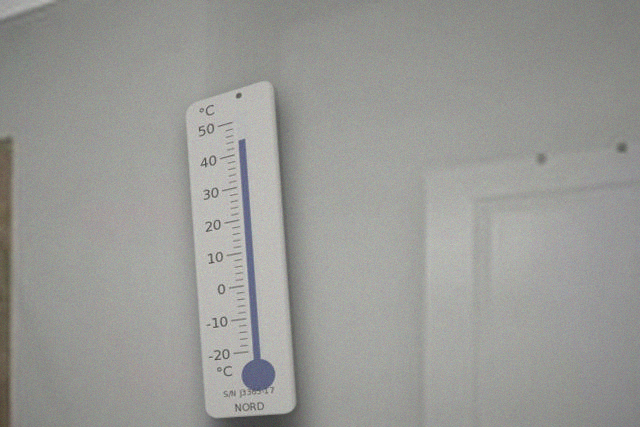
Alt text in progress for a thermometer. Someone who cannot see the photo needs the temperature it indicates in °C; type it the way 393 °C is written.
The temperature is 44 °C
